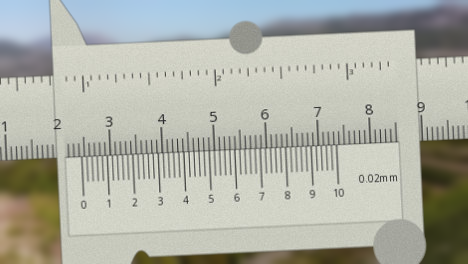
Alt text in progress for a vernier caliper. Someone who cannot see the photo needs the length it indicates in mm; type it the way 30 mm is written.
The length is 24.5 mm
